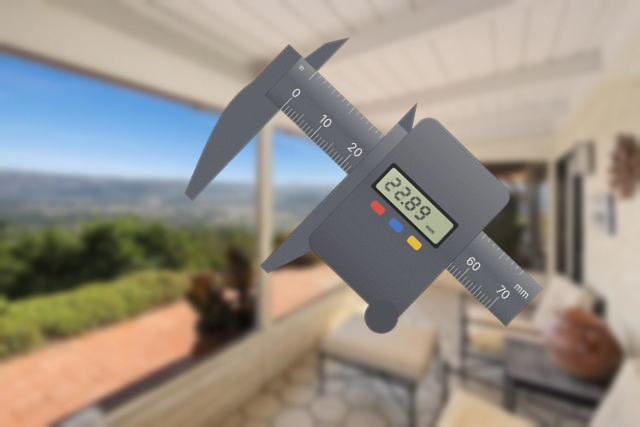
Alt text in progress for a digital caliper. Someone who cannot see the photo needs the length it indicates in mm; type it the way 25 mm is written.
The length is 22.89 mm
